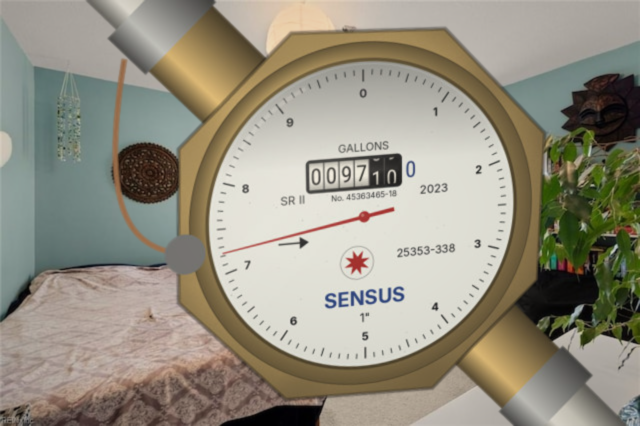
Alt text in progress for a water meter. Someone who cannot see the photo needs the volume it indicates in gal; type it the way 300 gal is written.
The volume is 97097.2 gal
